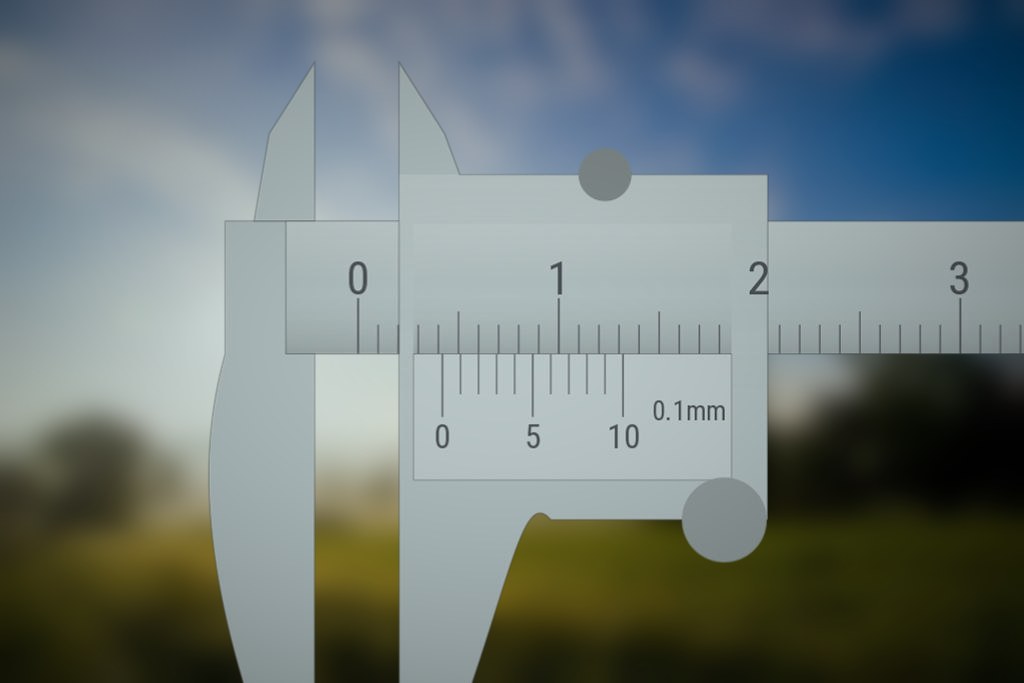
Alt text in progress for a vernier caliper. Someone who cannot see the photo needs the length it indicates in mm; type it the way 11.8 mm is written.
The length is 4.2 mm
